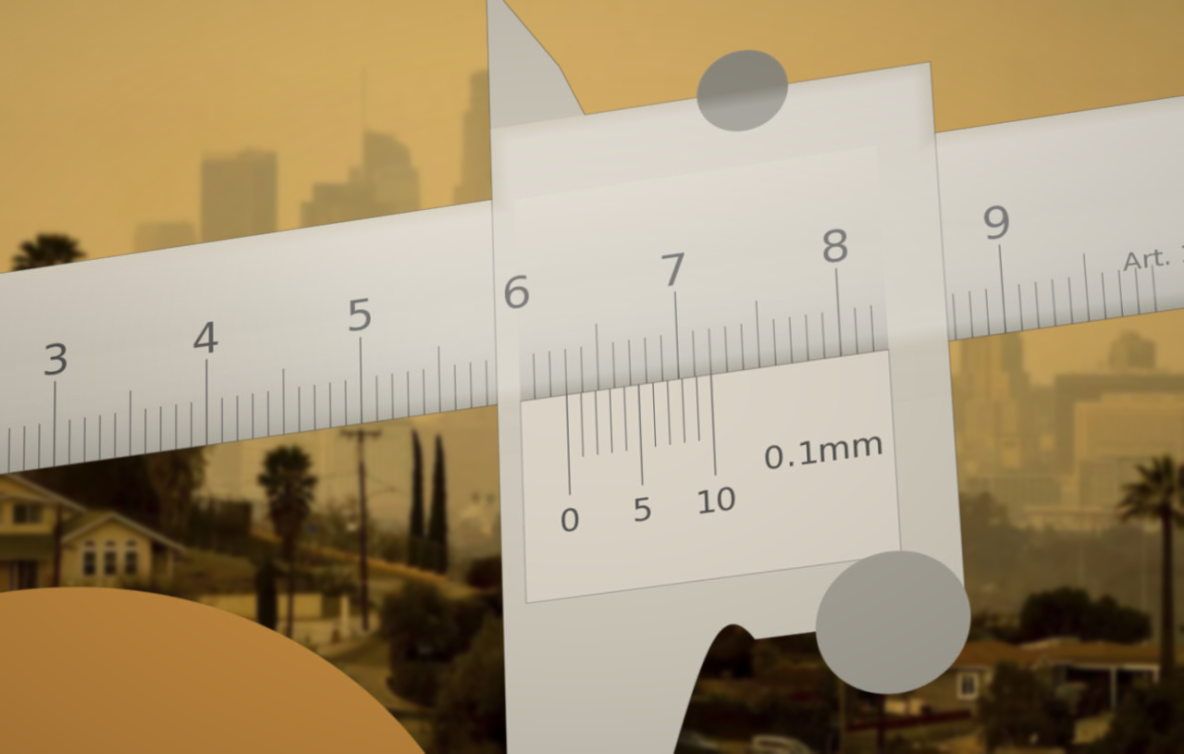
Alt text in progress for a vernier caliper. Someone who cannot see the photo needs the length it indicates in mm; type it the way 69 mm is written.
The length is 63.0 mm
